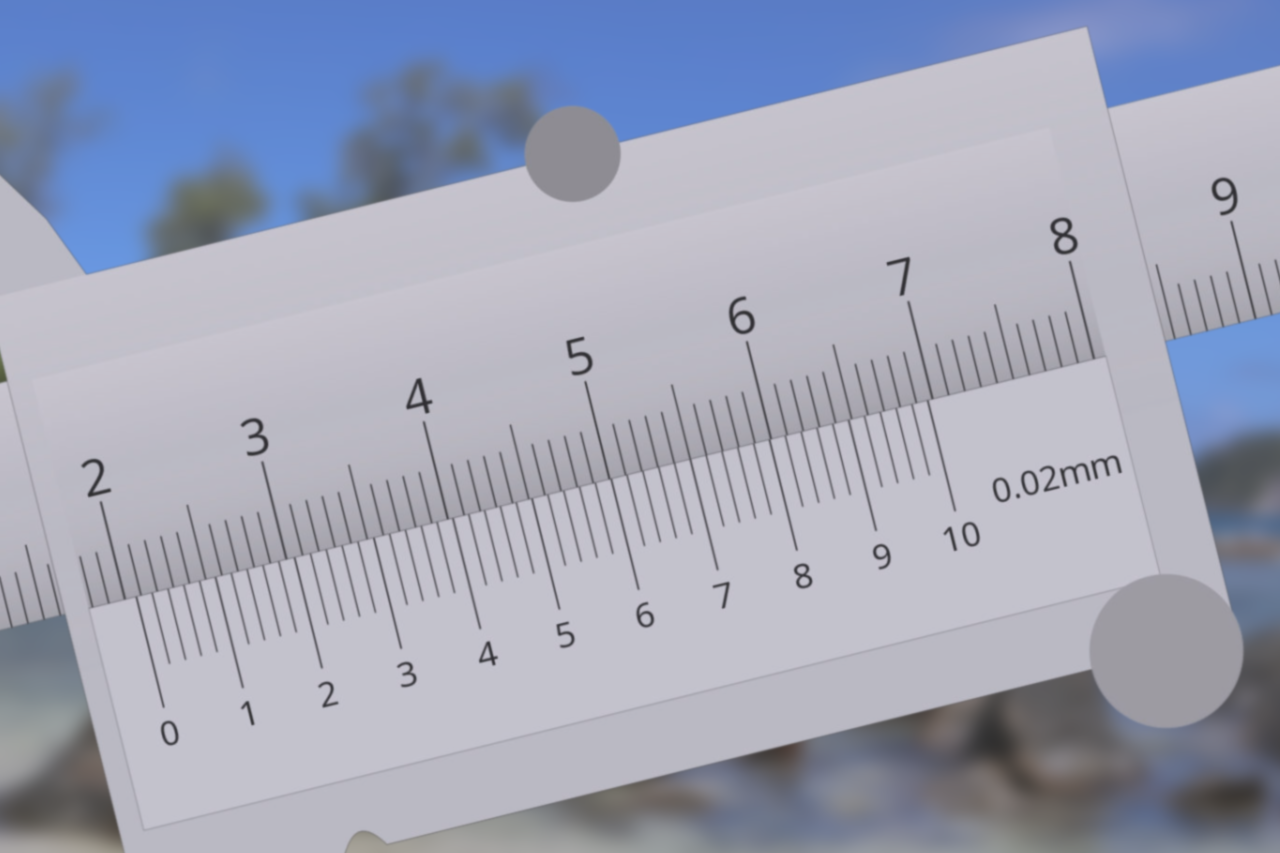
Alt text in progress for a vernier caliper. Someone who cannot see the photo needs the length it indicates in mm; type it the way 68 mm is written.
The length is 20.7 mm
